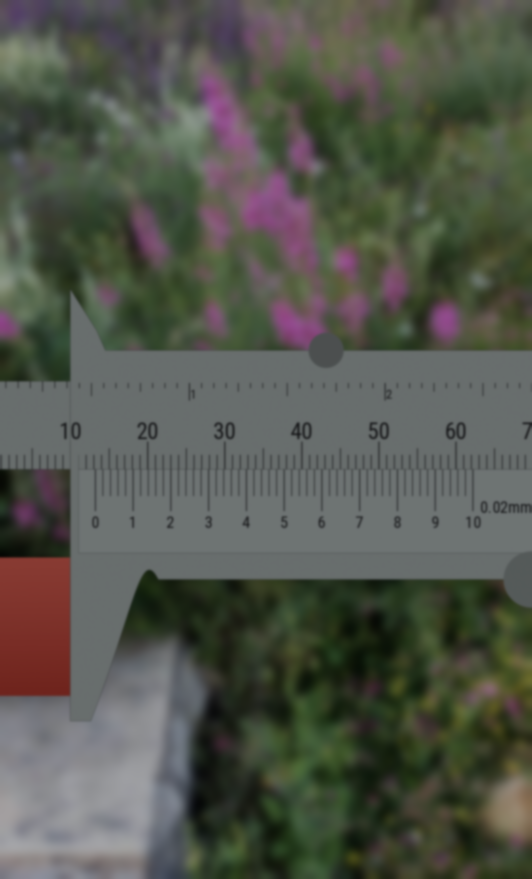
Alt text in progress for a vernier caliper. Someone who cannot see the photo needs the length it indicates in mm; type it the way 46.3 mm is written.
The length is 13.2 mm
